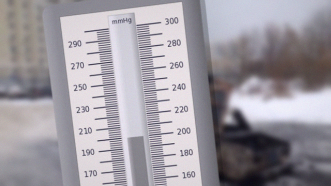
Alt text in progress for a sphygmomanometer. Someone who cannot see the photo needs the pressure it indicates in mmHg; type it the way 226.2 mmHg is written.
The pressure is 200 mmHg
